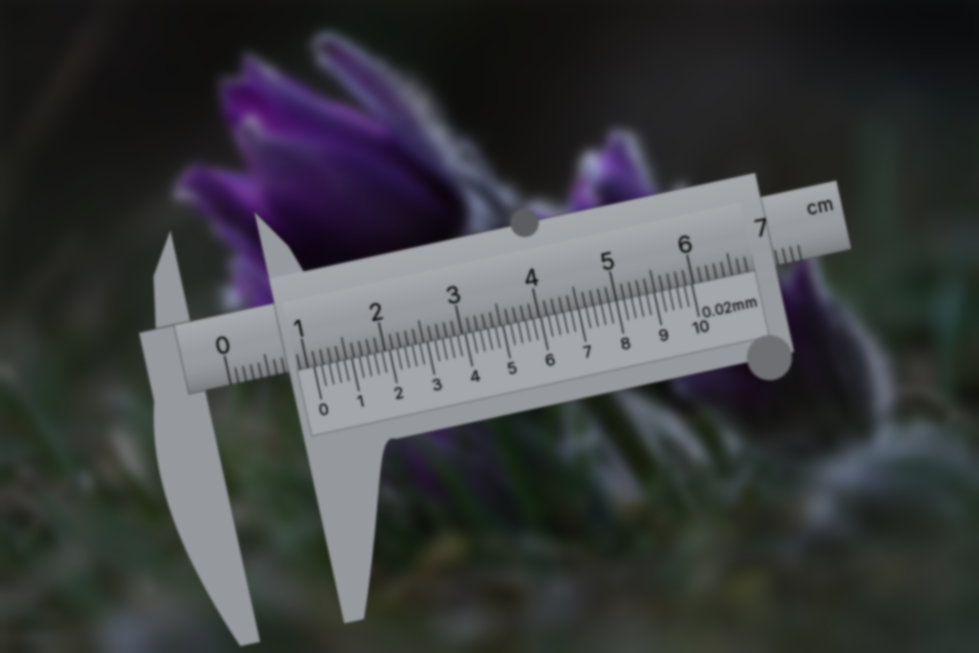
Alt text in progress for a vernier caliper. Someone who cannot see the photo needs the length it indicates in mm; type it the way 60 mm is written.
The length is 10.8 mm
